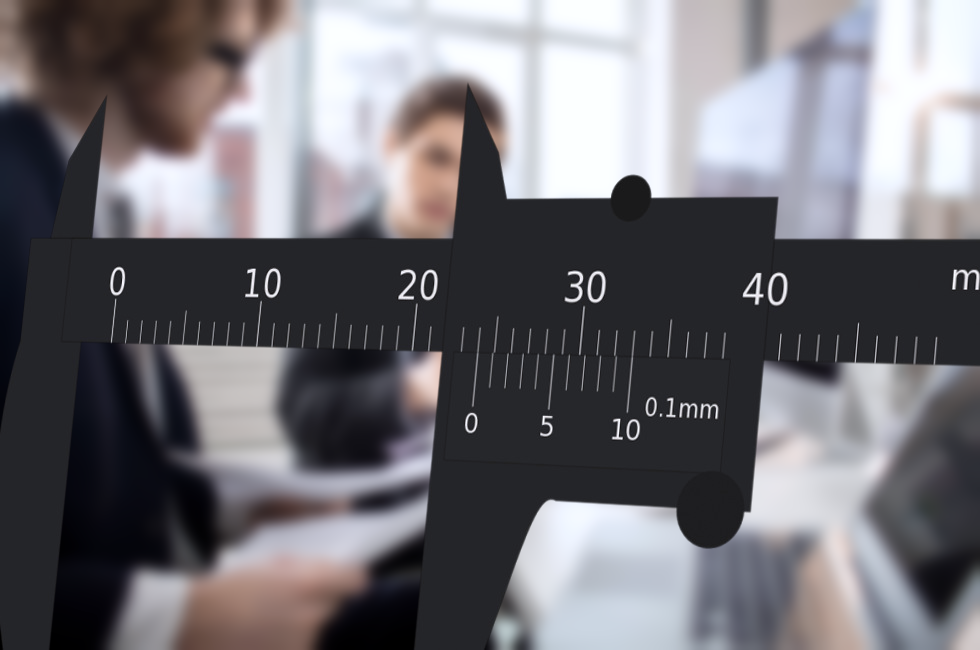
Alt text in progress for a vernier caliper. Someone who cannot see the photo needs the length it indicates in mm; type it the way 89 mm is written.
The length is 24.0 mm
